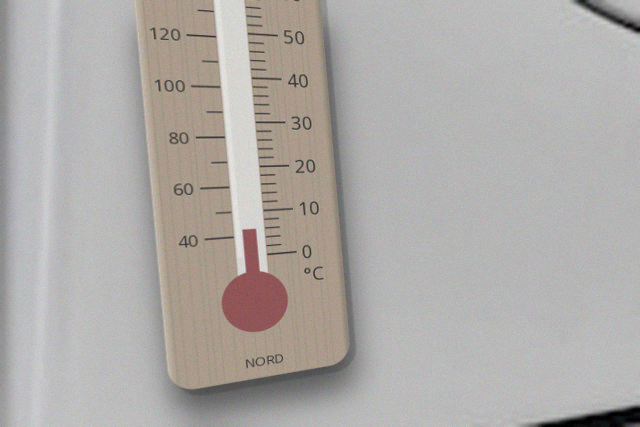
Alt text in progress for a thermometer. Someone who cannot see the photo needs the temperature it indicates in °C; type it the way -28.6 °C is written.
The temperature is 6 °C
